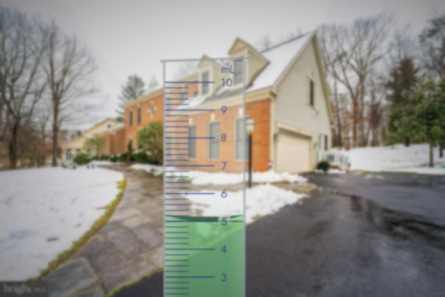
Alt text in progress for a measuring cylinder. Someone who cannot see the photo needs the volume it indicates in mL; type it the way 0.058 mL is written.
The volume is 5 mL
